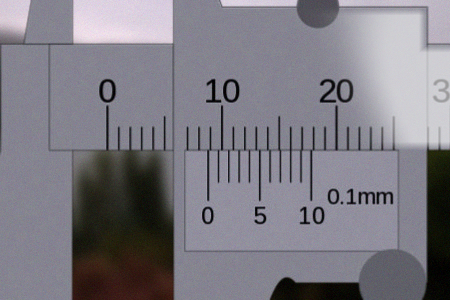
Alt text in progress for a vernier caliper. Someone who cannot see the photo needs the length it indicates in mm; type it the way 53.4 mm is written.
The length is 8.8 mm
